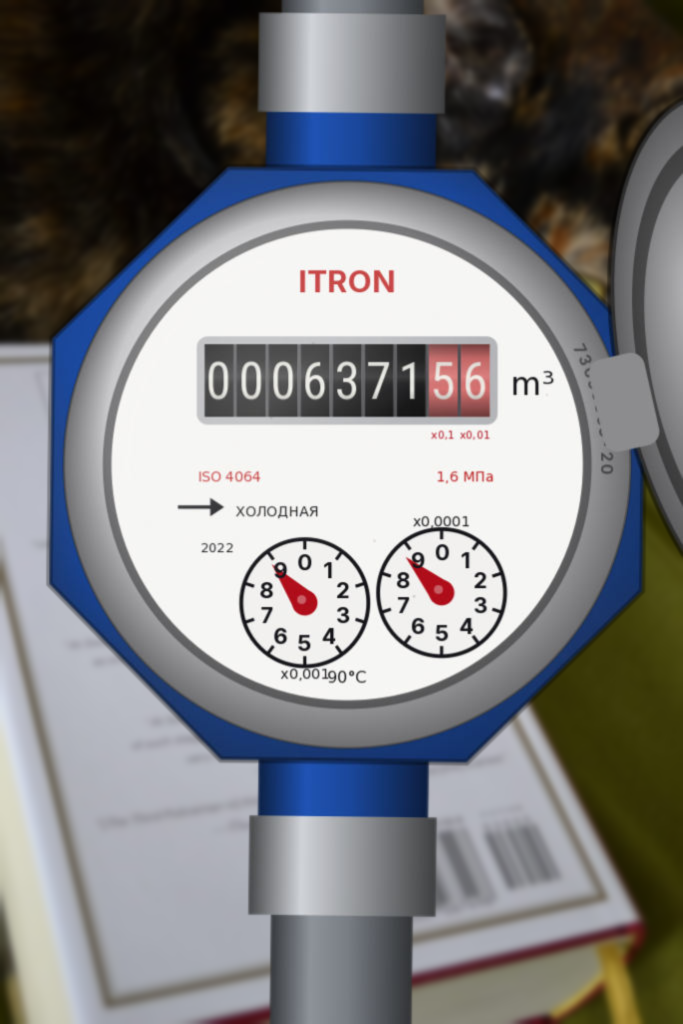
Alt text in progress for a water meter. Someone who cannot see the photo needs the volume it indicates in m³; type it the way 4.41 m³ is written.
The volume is 6371.5688 m³
